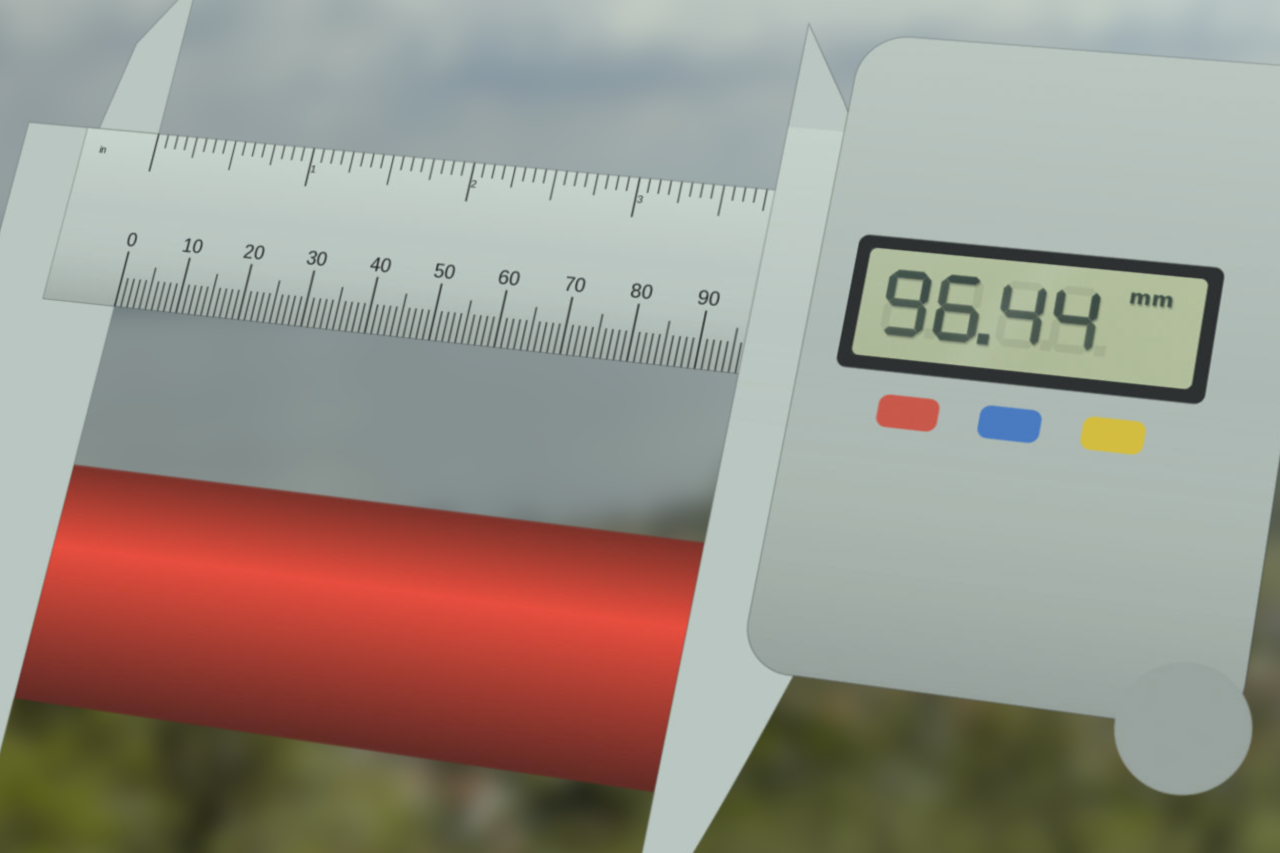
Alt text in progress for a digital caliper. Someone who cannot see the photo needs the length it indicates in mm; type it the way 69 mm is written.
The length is 96.44 mm
